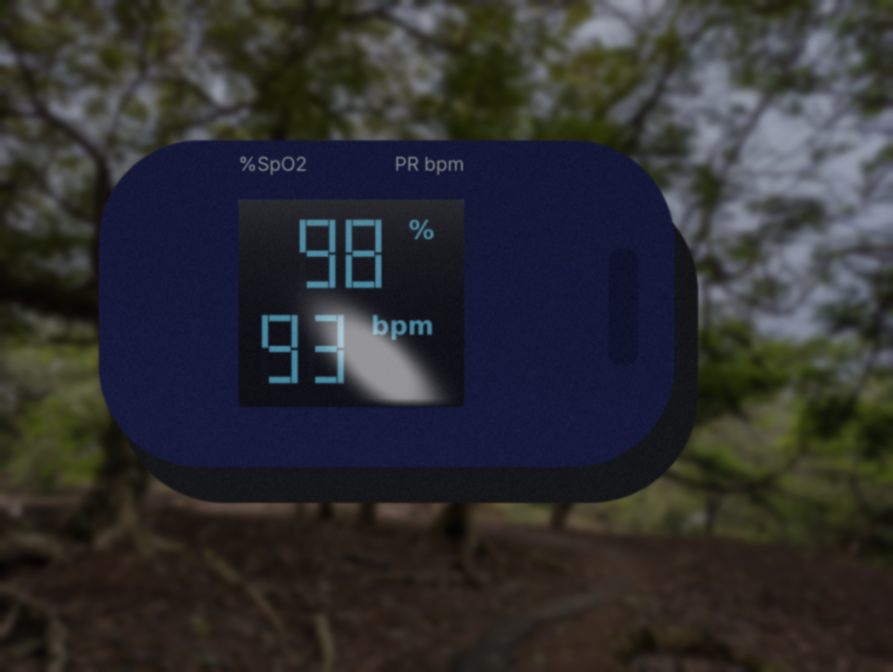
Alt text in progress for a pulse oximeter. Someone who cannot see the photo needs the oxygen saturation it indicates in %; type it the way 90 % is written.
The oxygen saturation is 98 %
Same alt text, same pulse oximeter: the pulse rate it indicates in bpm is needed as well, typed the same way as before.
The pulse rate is 93 bpm
